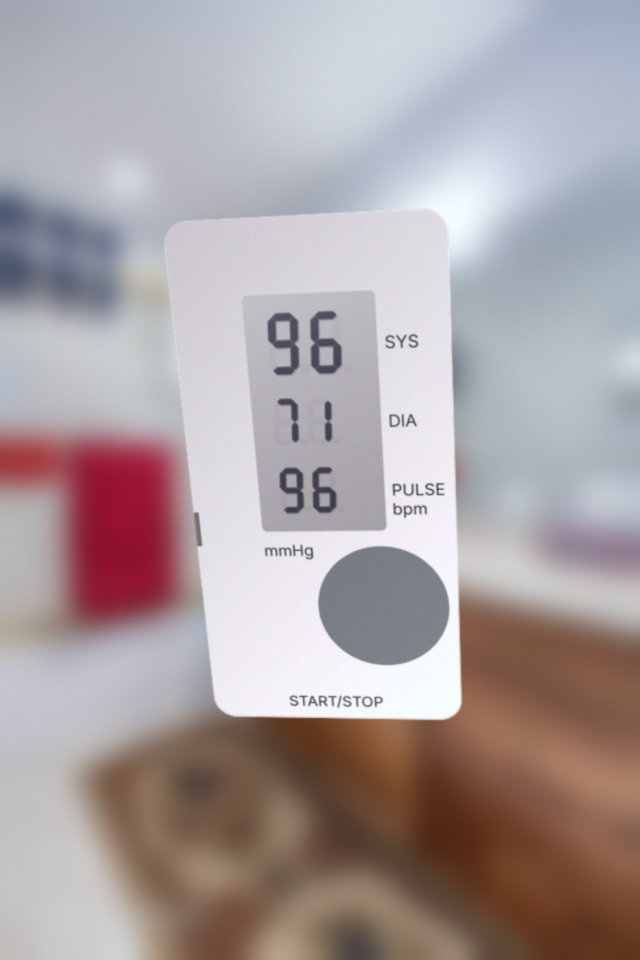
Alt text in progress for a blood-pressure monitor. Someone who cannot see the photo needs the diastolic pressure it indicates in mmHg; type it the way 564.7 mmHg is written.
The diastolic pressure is 71 mmHg
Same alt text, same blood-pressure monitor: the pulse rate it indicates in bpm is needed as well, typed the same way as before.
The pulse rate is 96 bpm
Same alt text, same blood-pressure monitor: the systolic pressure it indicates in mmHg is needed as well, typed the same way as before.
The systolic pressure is 96 mmHg
